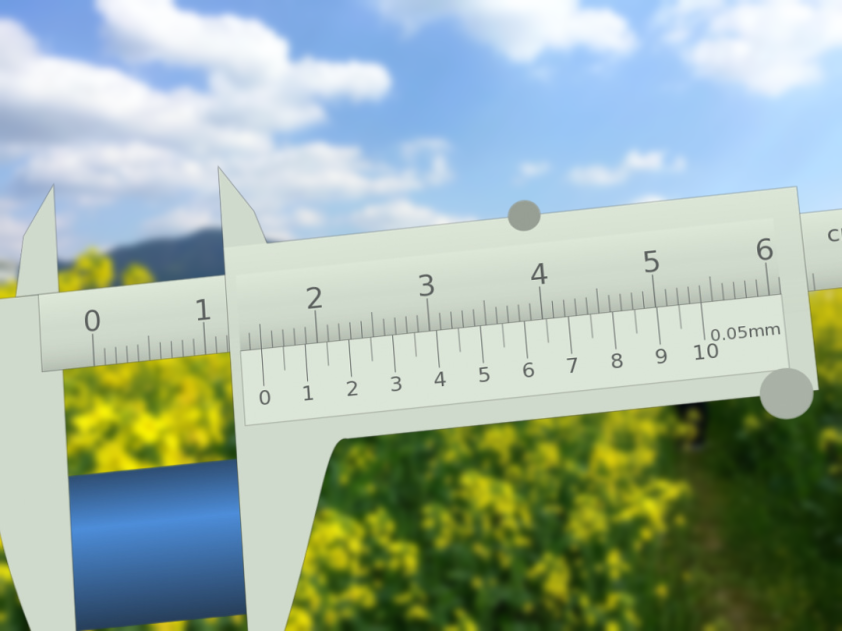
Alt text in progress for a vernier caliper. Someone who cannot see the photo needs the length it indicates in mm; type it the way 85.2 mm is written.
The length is 15.0 mm
